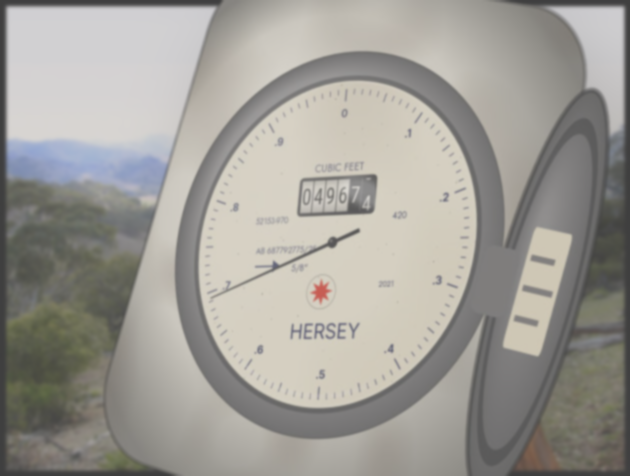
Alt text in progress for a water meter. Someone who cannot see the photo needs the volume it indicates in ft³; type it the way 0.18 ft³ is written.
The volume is 49673.69 ft³
